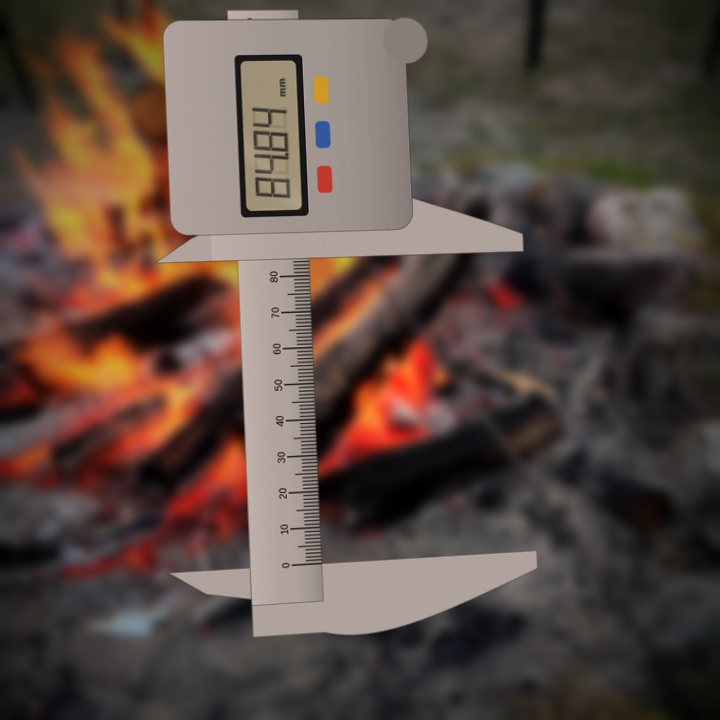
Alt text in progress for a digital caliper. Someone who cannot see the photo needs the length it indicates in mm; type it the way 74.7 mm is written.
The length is 84.84 mm
